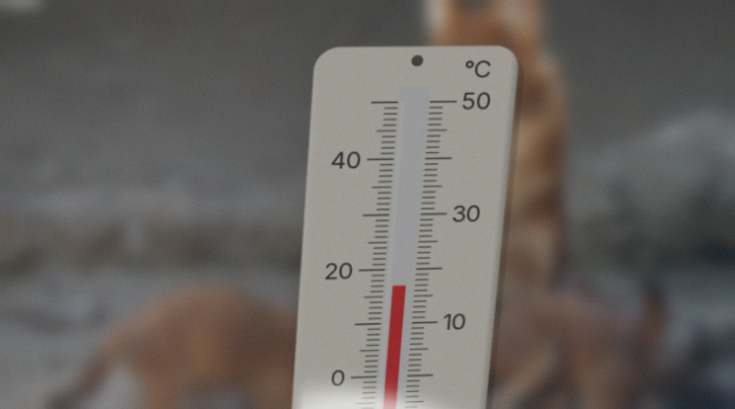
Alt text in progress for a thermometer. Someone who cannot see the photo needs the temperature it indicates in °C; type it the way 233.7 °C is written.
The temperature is 17 °C
